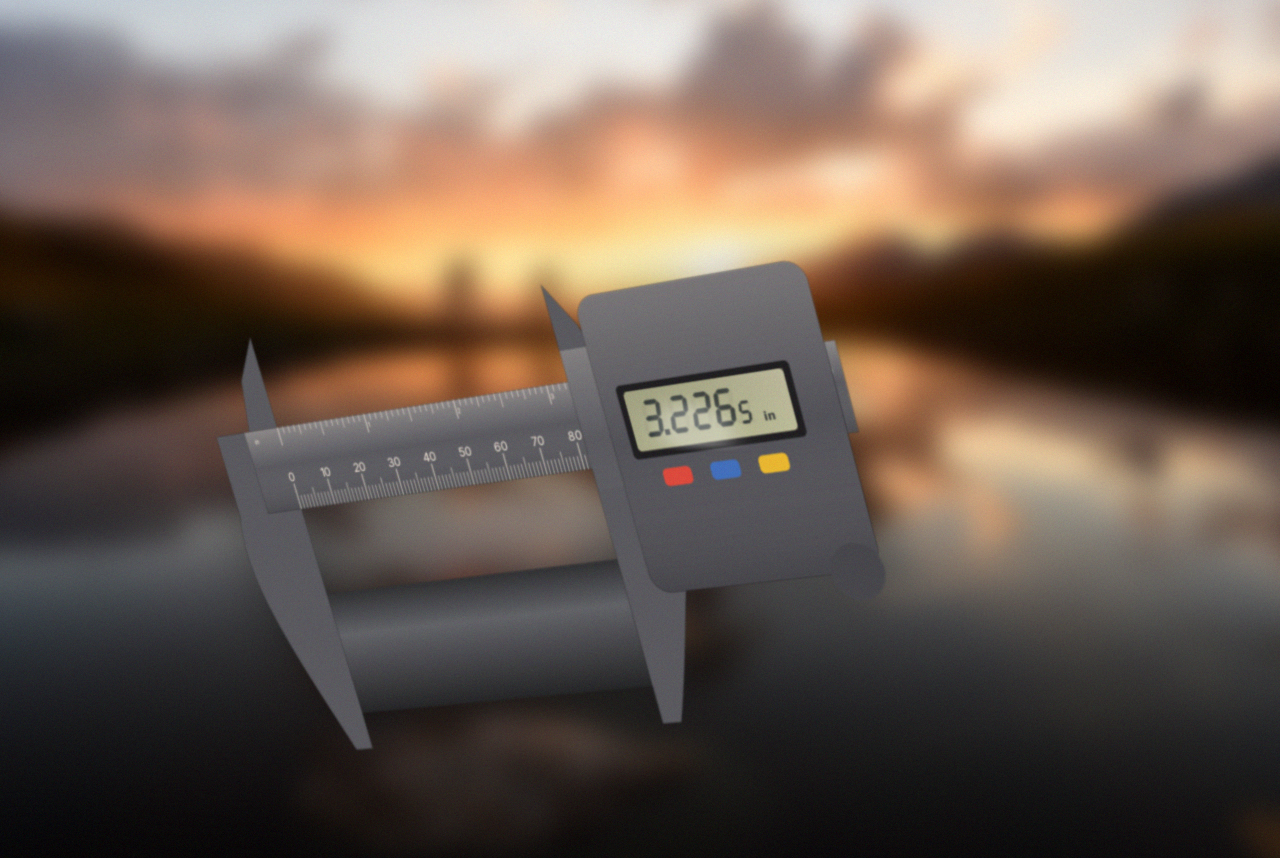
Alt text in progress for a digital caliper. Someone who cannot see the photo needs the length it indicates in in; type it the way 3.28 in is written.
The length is 3.2265 in
